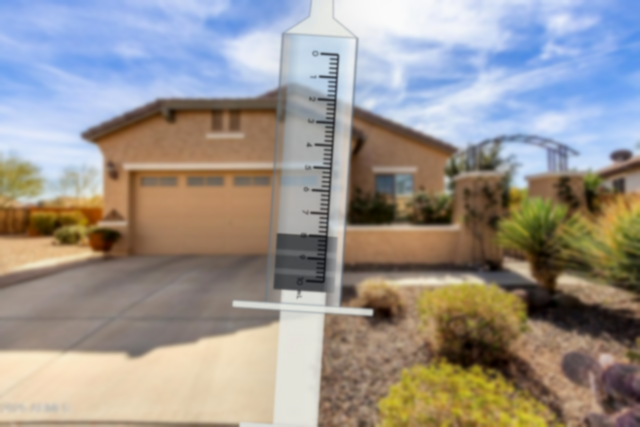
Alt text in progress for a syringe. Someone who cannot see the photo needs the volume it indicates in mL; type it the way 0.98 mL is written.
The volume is 8 mL
